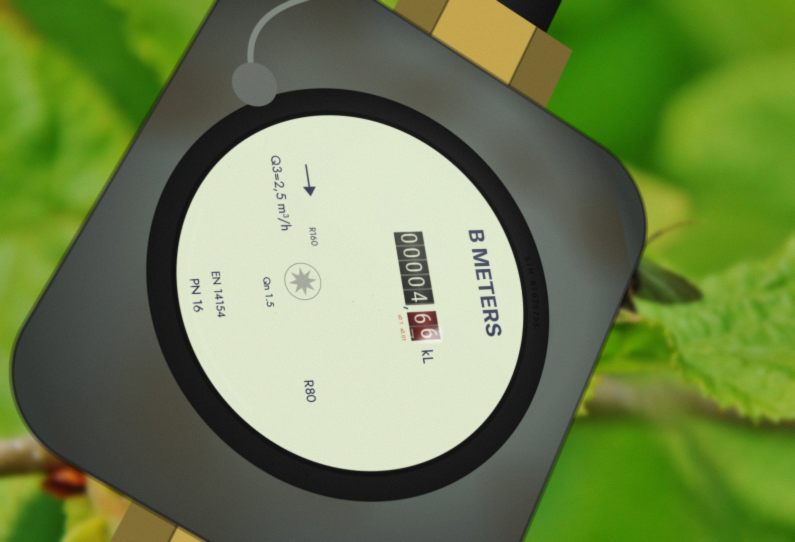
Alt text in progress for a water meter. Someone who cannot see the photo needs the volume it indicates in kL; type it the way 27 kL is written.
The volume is 4.66 kL
